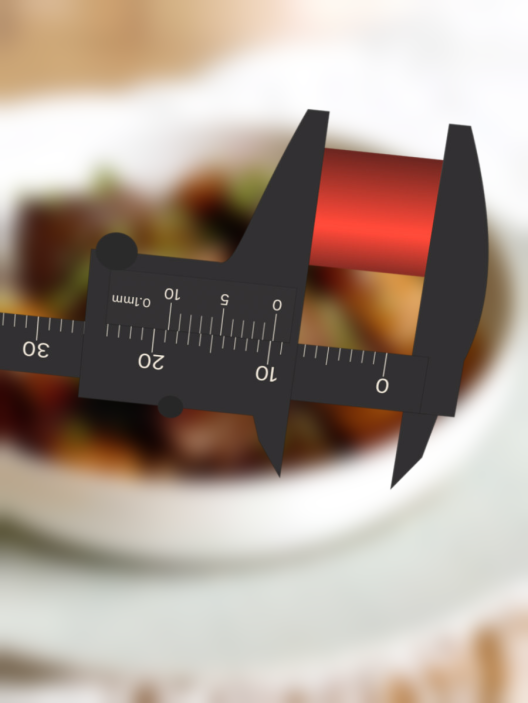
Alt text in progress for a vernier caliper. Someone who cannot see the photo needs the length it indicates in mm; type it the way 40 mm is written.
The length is 9.8 mm
